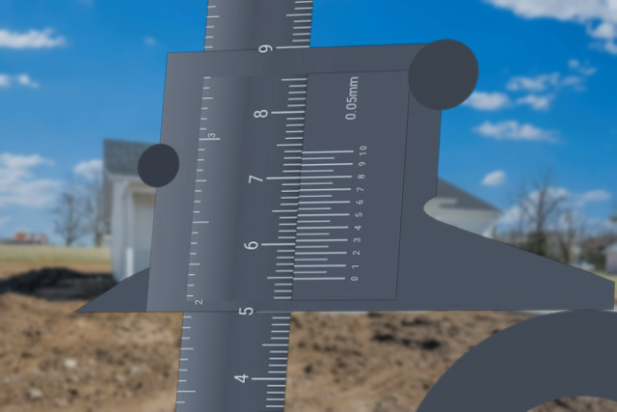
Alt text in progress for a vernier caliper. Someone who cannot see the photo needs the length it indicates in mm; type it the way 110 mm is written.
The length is 54.8 mm
